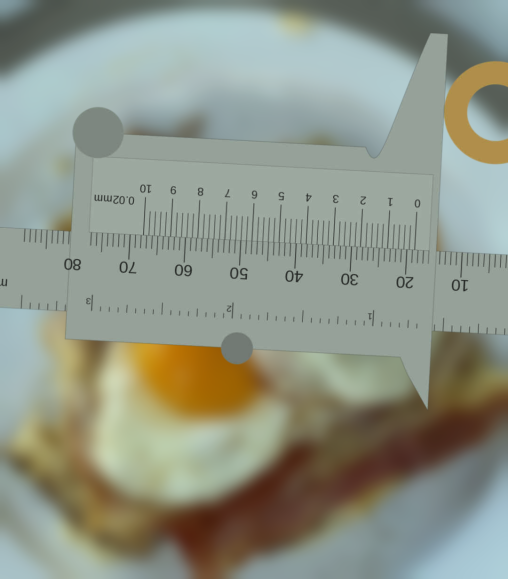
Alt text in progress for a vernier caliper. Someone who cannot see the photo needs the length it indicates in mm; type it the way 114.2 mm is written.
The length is 18.6 mm
